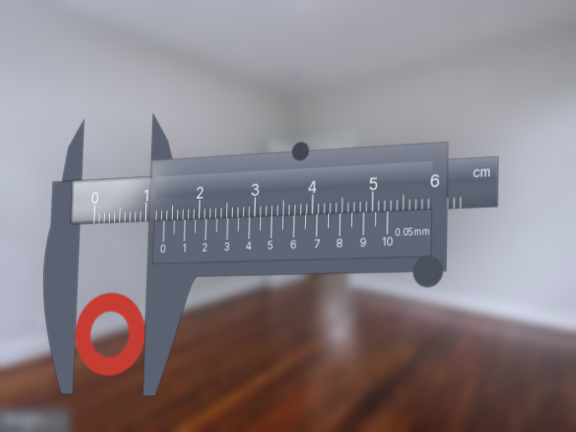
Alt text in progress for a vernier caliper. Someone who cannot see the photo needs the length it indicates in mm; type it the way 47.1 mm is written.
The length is 13.5 mm
